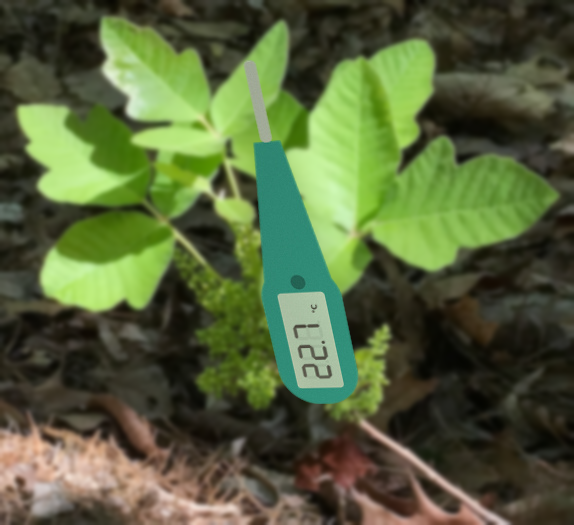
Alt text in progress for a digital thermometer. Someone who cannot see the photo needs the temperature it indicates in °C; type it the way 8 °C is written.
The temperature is 22.7 °C
